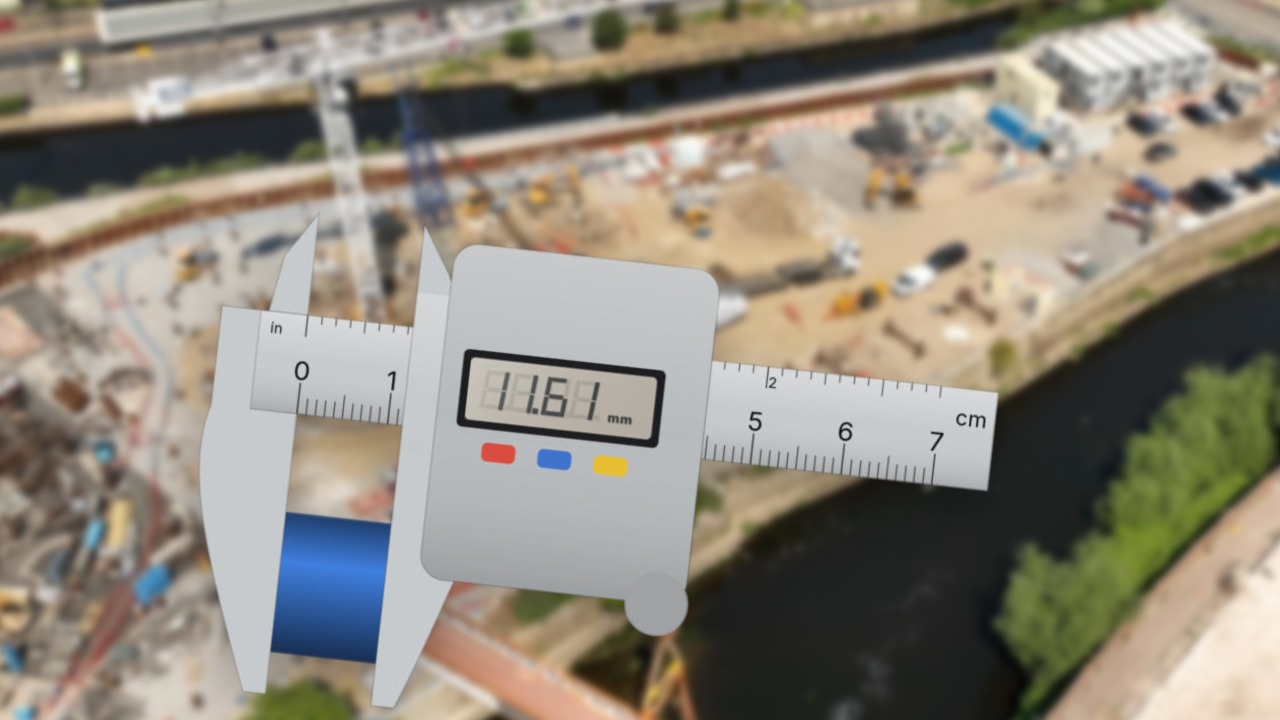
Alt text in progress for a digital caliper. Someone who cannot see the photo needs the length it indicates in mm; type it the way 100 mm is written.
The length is 11.61 mm
